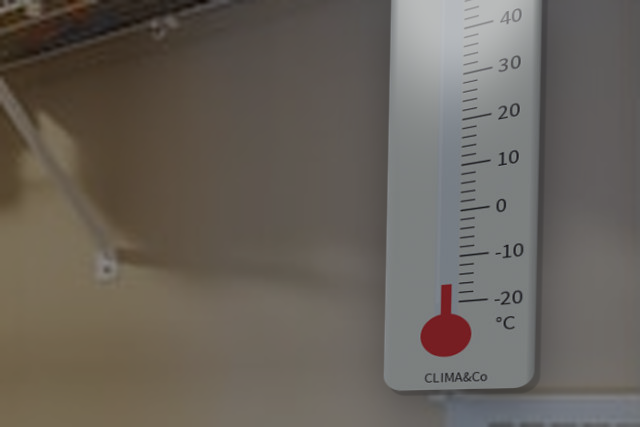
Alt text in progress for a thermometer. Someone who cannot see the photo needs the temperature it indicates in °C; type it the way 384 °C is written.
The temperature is -16 °C
